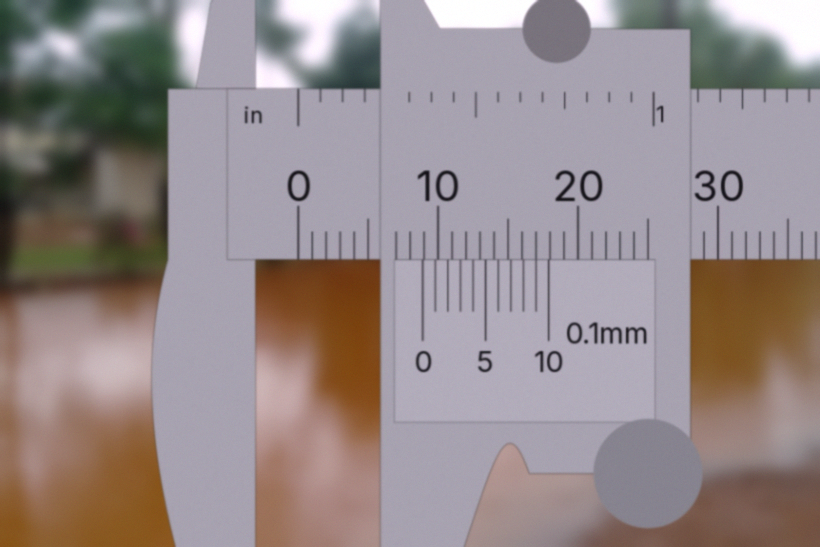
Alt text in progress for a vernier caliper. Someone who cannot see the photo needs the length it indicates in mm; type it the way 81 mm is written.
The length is 8.9 mm
